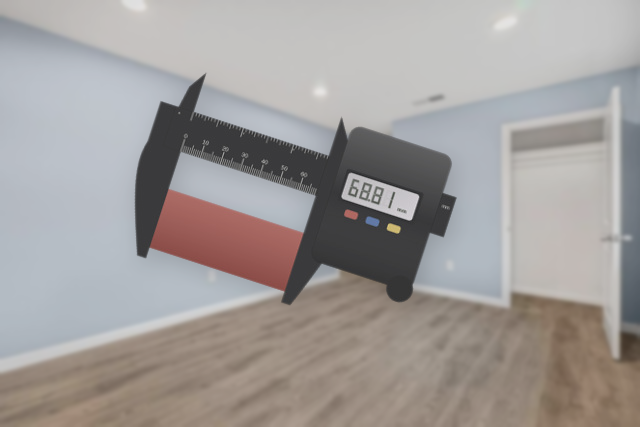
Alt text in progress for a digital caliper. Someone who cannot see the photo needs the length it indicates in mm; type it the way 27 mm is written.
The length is 68.81 mm
